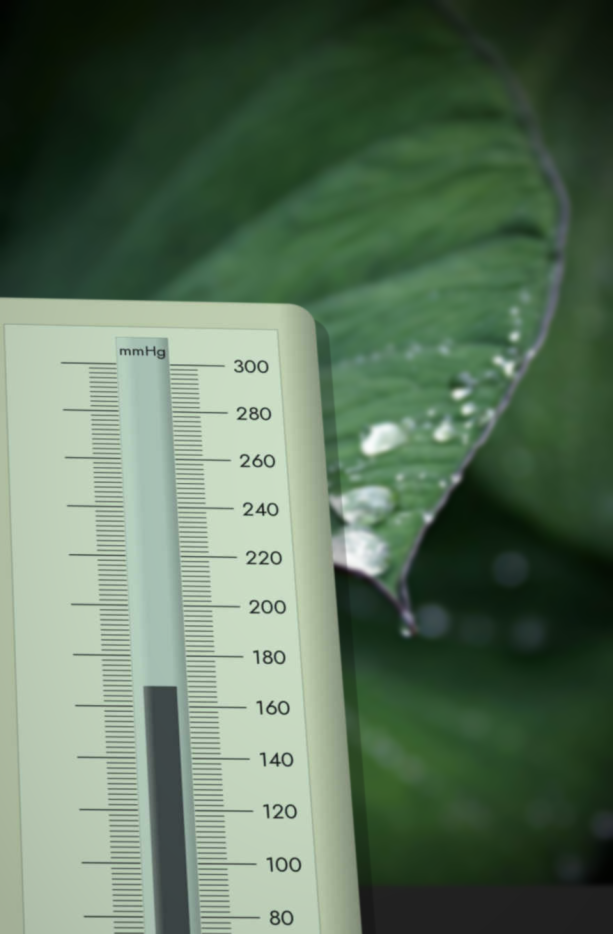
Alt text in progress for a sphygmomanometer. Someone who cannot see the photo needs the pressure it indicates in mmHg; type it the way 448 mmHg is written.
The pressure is 168 mmHg
